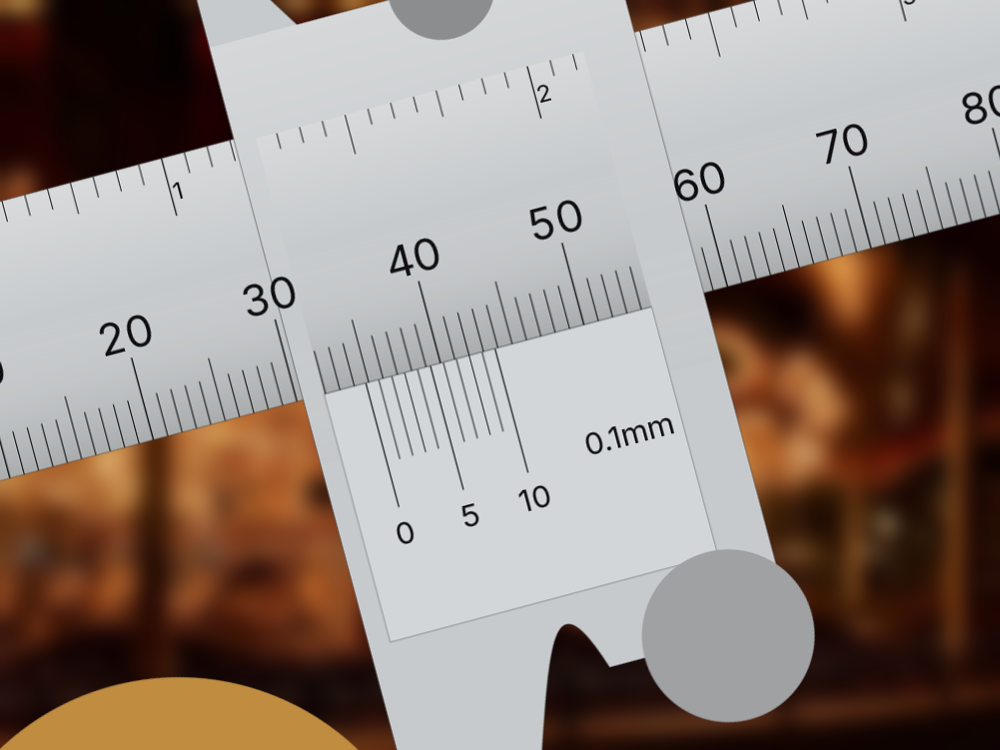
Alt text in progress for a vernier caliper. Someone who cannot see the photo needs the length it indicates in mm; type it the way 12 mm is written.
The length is 34.8 mm
